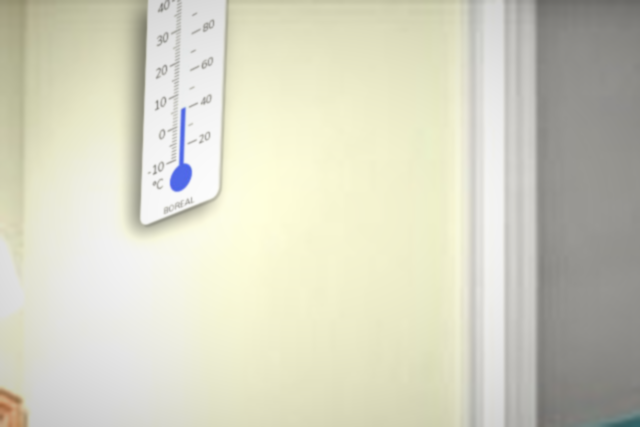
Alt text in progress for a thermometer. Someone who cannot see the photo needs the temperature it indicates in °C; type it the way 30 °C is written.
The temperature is 5 °C
